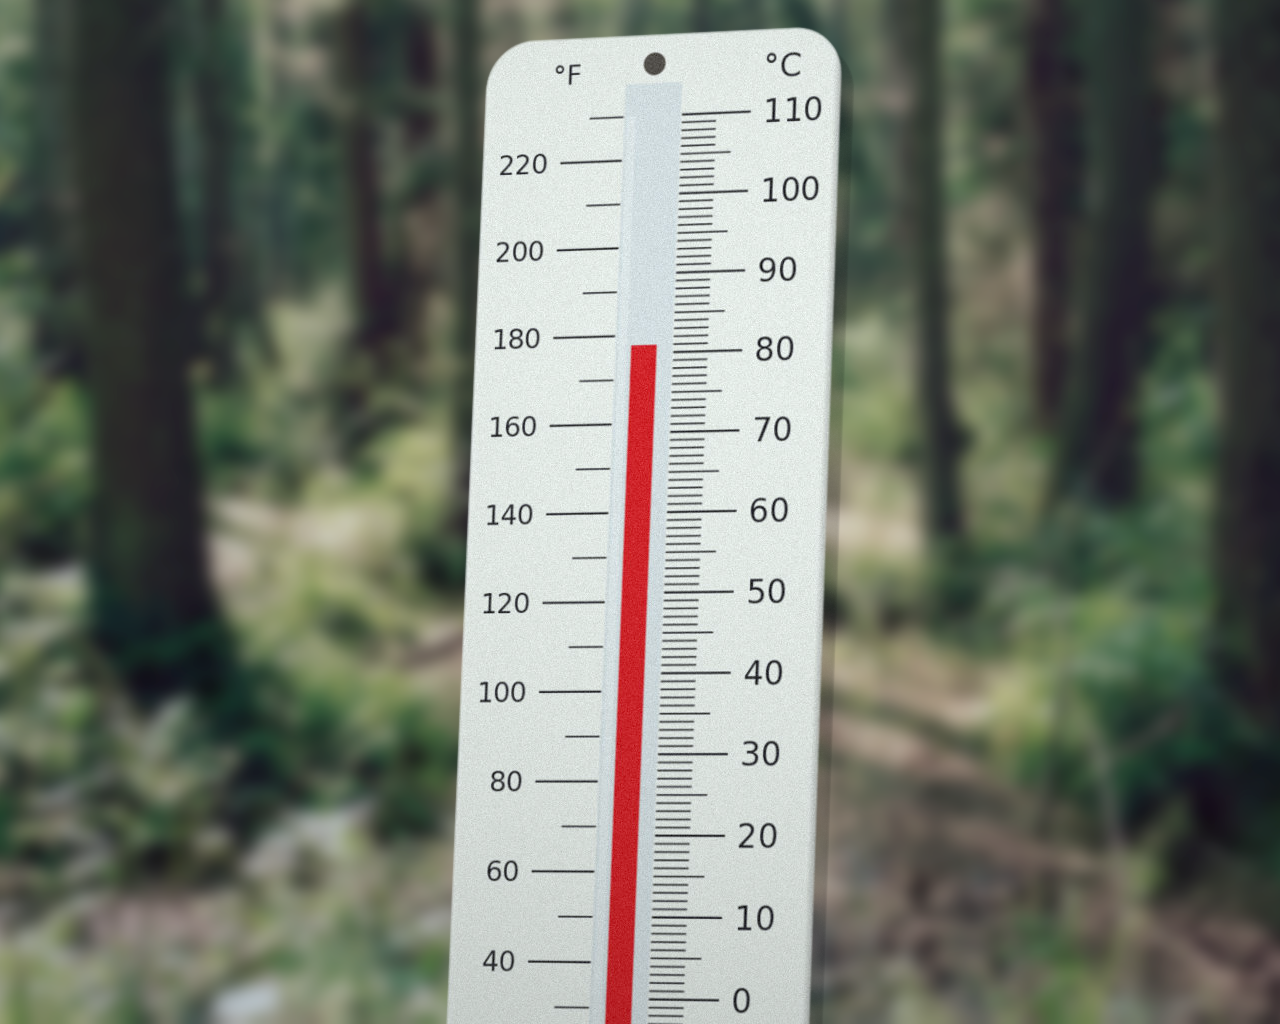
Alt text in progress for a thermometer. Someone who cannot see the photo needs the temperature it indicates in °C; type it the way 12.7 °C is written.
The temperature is 81 °C
